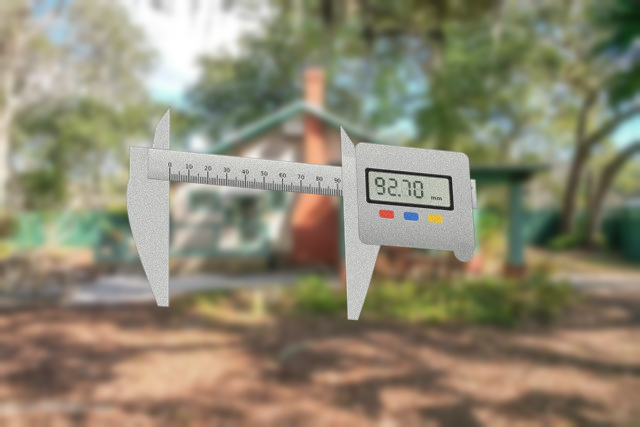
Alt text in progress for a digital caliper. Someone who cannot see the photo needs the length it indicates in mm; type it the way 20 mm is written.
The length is 92.70 mm
